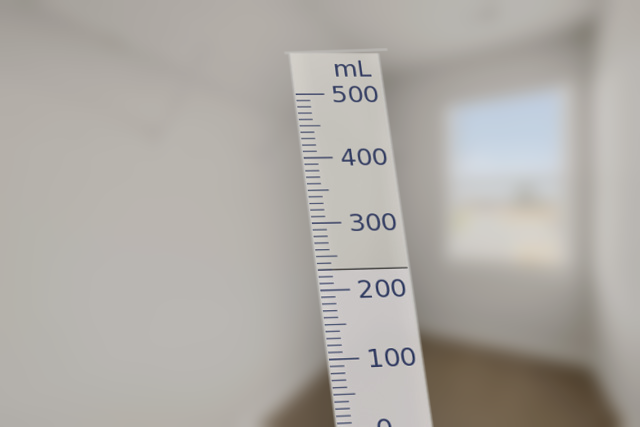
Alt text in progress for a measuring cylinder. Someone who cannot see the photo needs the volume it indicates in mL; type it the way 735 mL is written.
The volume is 230 mL
